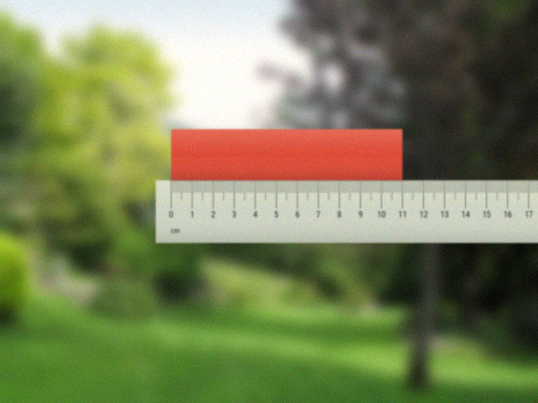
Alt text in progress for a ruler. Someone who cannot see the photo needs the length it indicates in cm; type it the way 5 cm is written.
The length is 11 cm
